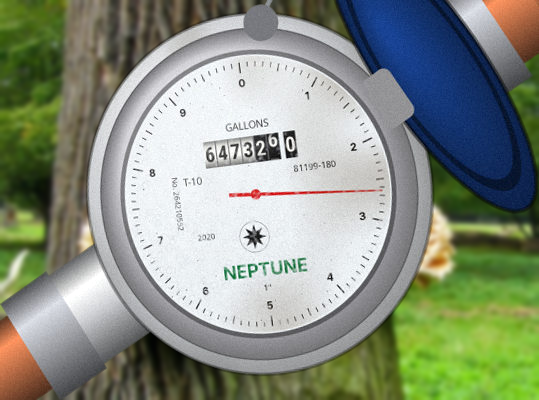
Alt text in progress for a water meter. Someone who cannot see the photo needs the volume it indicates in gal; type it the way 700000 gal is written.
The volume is 6473262.6 gal
